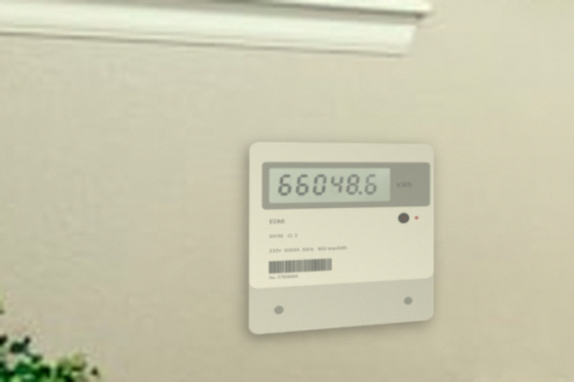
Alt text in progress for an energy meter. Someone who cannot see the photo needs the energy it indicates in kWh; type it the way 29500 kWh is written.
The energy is 66048.6 kWh
